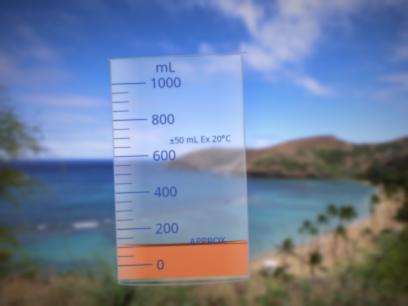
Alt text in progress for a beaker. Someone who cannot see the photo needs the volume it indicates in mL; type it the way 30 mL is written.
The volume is 100 mL
